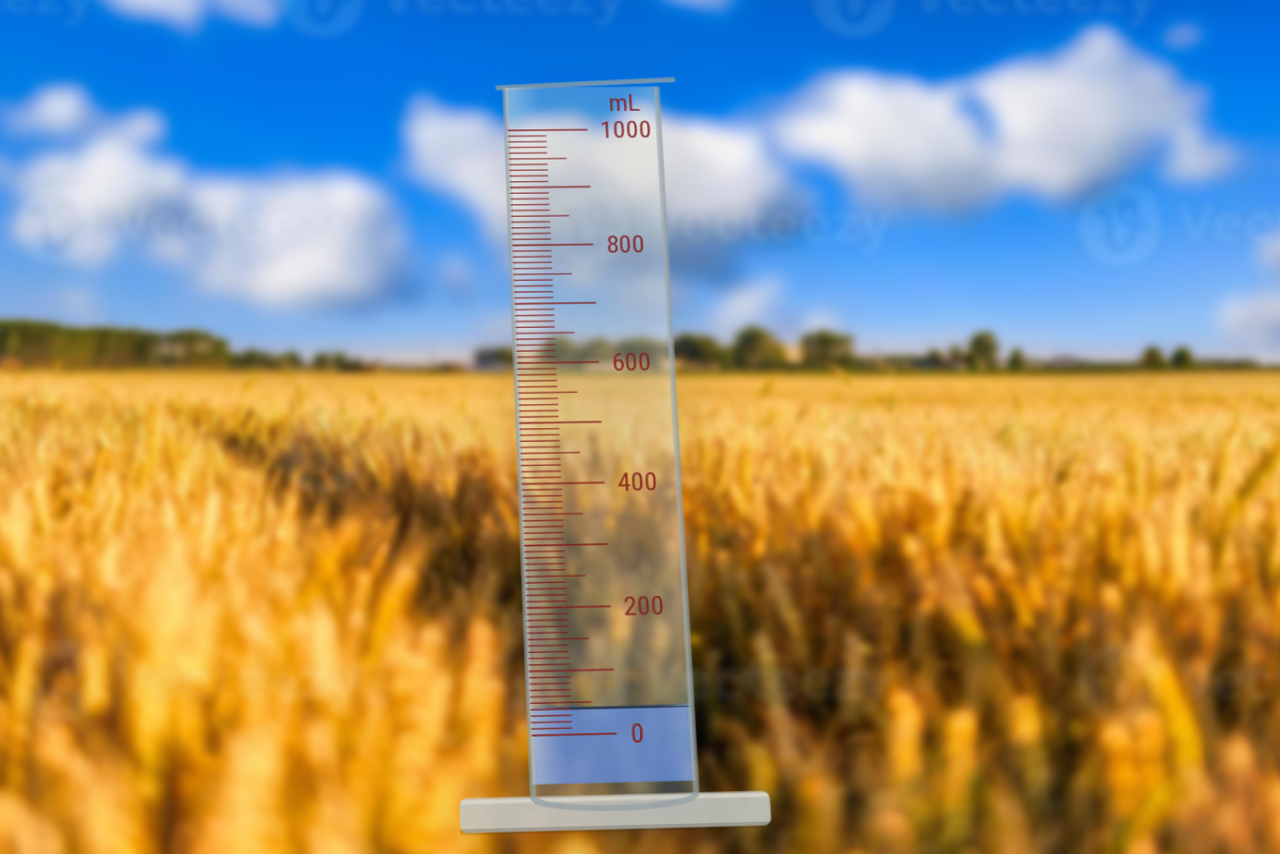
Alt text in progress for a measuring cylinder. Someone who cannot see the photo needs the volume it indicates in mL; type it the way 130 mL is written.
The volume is 40 mL
